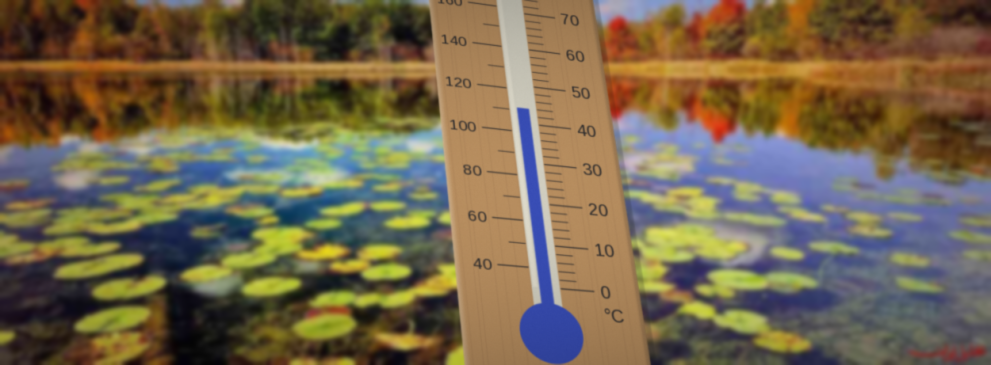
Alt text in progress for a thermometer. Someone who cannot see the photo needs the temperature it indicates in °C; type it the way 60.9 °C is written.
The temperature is 44 °C
